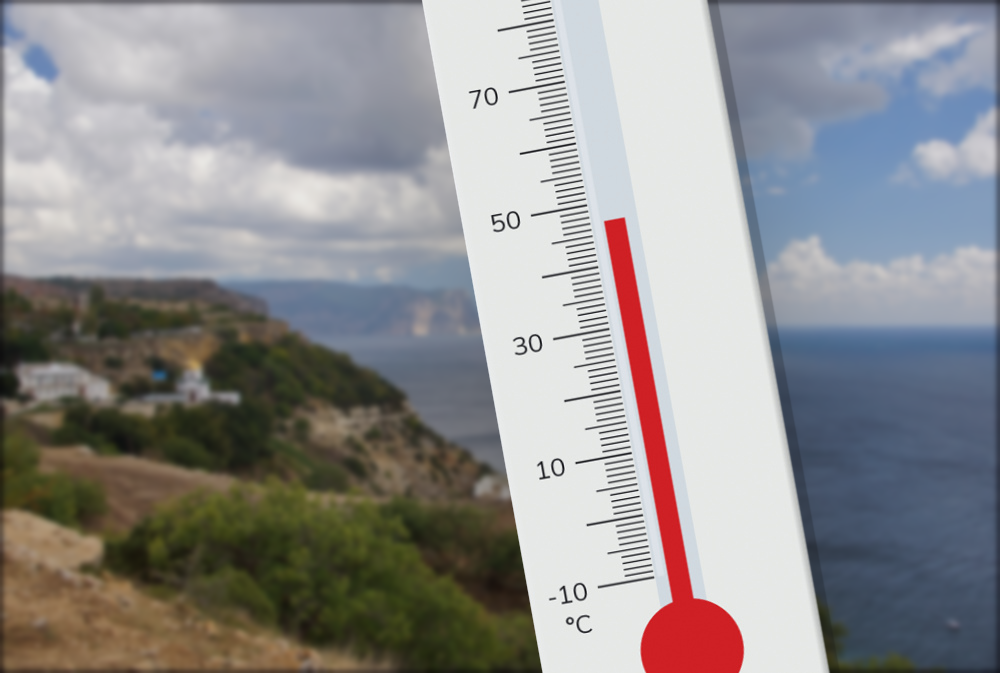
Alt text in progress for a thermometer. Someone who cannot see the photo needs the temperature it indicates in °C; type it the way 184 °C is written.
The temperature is 47 °C
